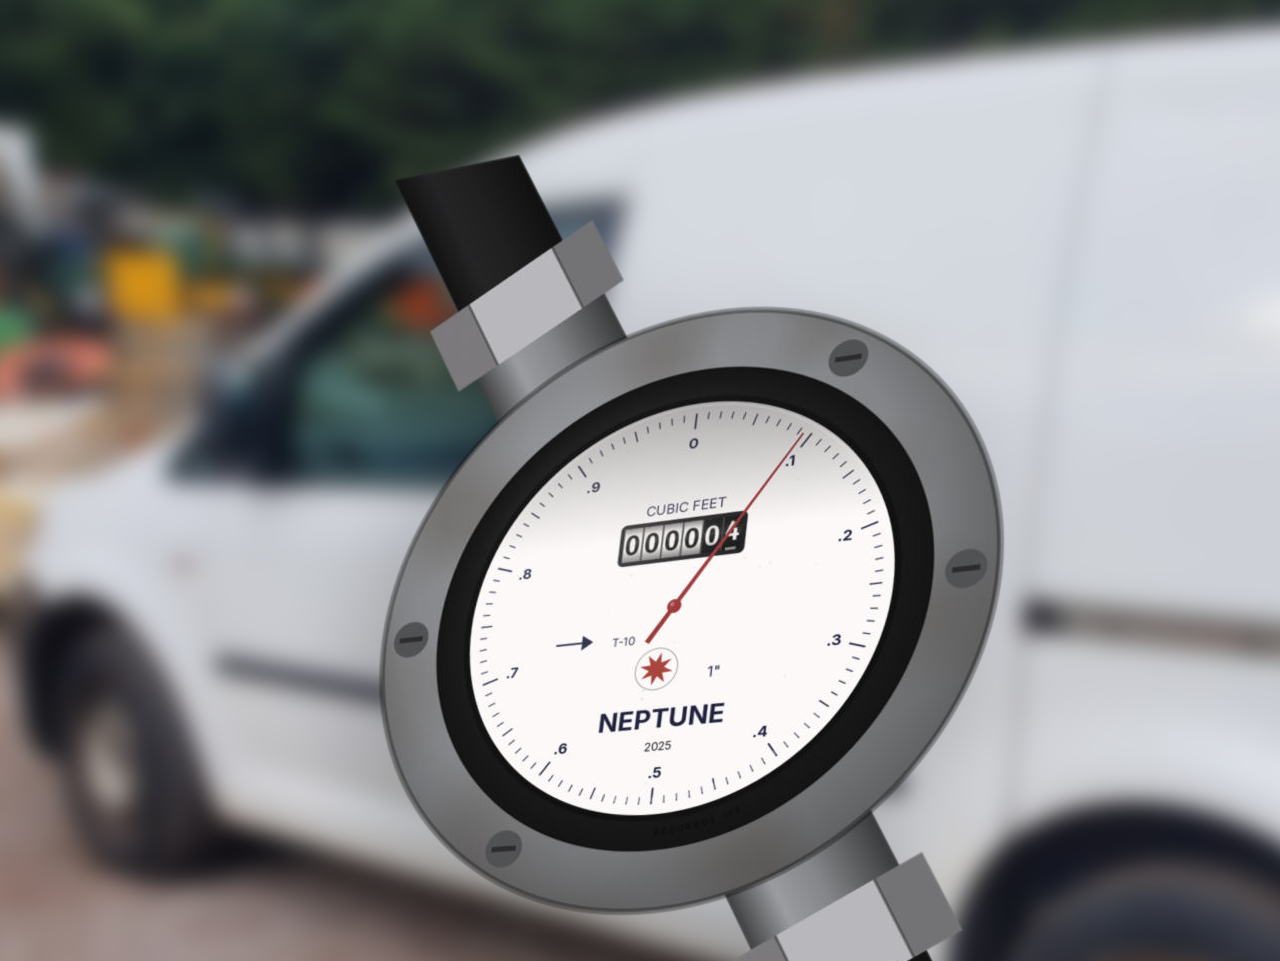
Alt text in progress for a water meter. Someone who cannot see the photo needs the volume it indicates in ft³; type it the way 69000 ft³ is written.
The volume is 4.09 ft³
